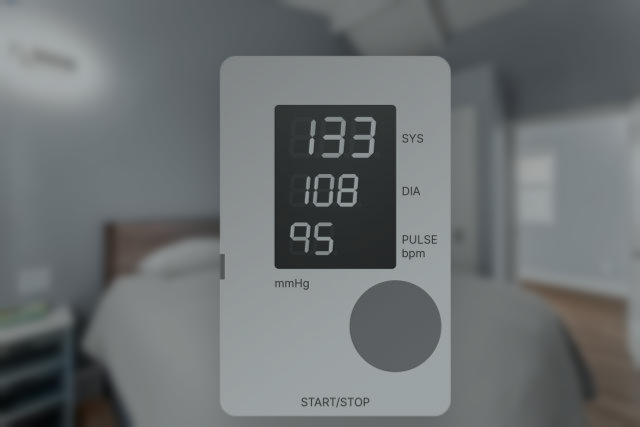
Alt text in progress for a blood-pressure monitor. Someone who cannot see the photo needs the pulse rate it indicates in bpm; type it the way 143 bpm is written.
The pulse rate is 95 bpm
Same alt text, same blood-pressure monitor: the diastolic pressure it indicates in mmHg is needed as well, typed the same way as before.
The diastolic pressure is 108 mmHg
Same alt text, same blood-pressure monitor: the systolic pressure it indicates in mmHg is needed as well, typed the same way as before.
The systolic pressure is 133 mmHg
